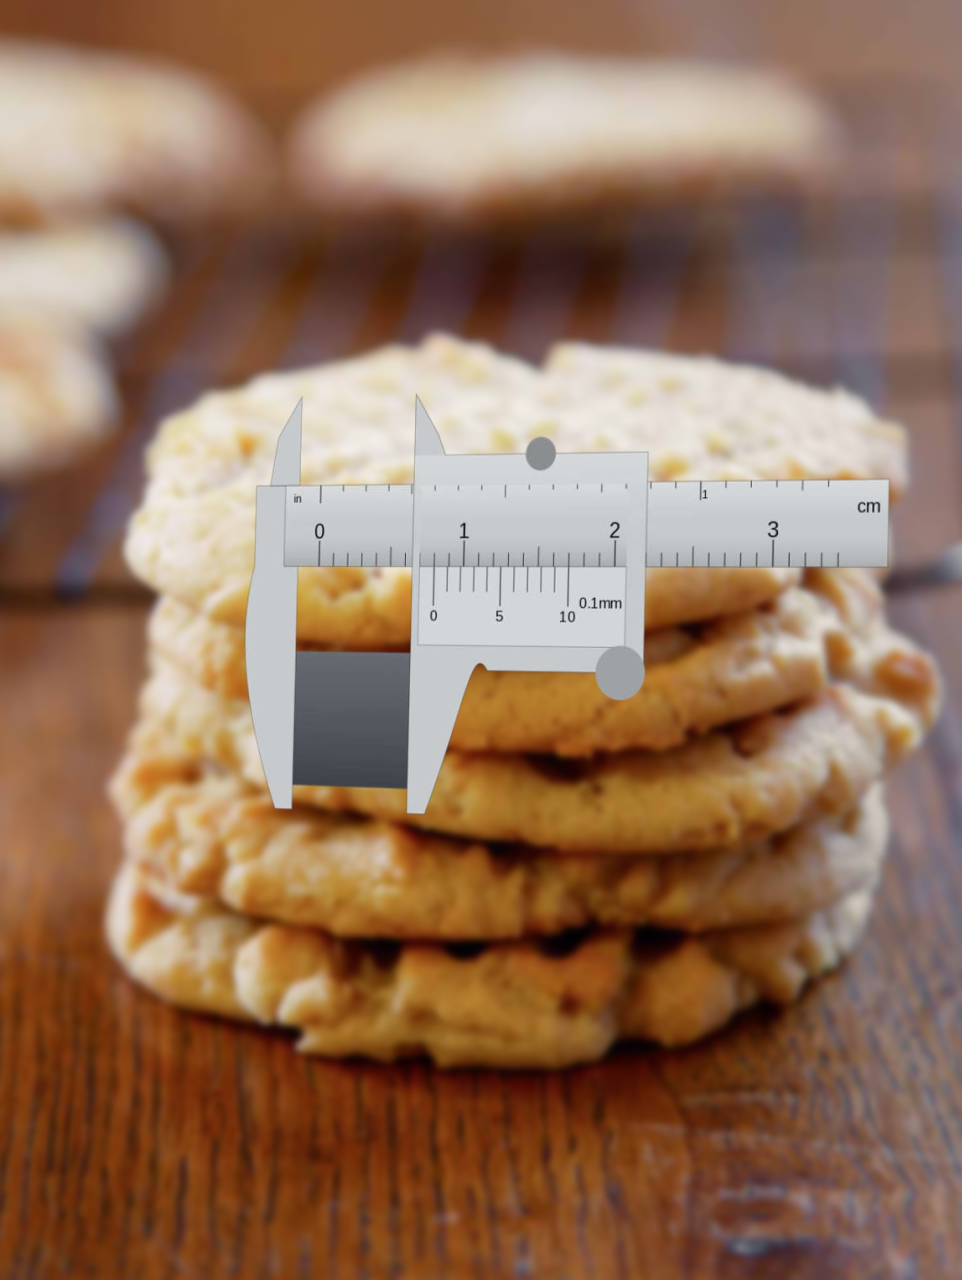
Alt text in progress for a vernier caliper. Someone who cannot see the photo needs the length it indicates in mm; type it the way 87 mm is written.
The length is 8.0 mm
